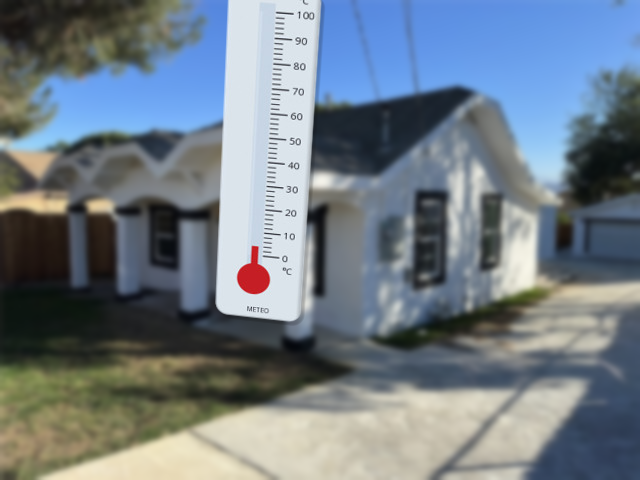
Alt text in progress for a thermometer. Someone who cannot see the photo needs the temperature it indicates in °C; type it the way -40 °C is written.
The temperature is 4 °C
